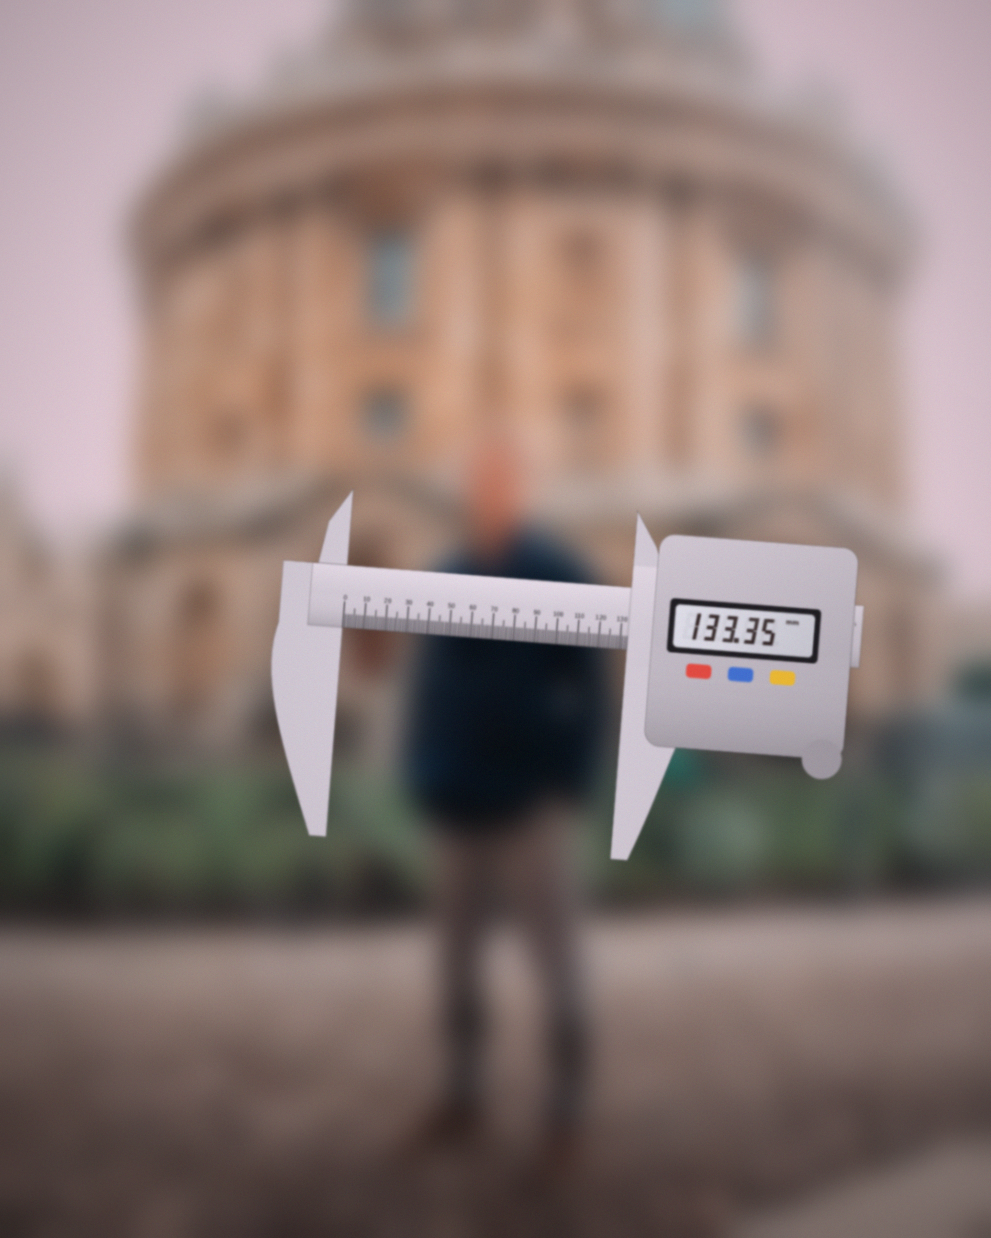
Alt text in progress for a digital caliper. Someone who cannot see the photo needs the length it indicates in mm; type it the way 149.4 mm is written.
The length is 133.35 mm
